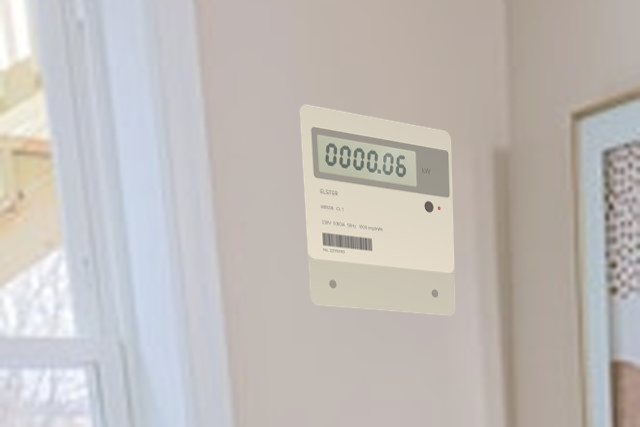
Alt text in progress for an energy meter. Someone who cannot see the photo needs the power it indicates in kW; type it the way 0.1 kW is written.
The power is 0.06 kW
